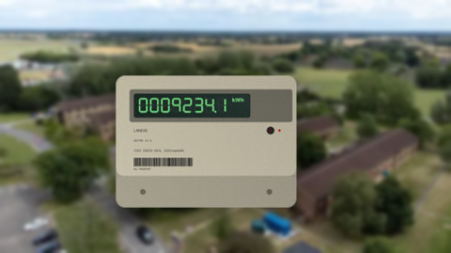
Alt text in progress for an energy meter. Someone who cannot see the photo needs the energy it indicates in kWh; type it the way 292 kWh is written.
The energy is 9234.1 kWh
